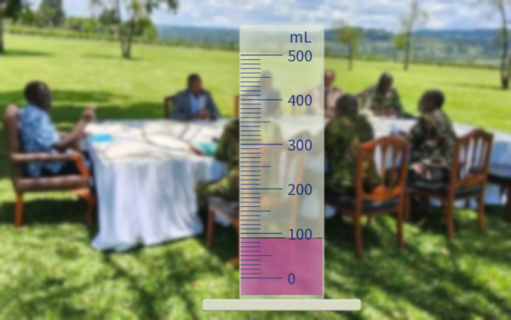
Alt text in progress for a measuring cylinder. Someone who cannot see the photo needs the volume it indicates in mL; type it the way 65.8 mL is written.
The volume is 90 mL
